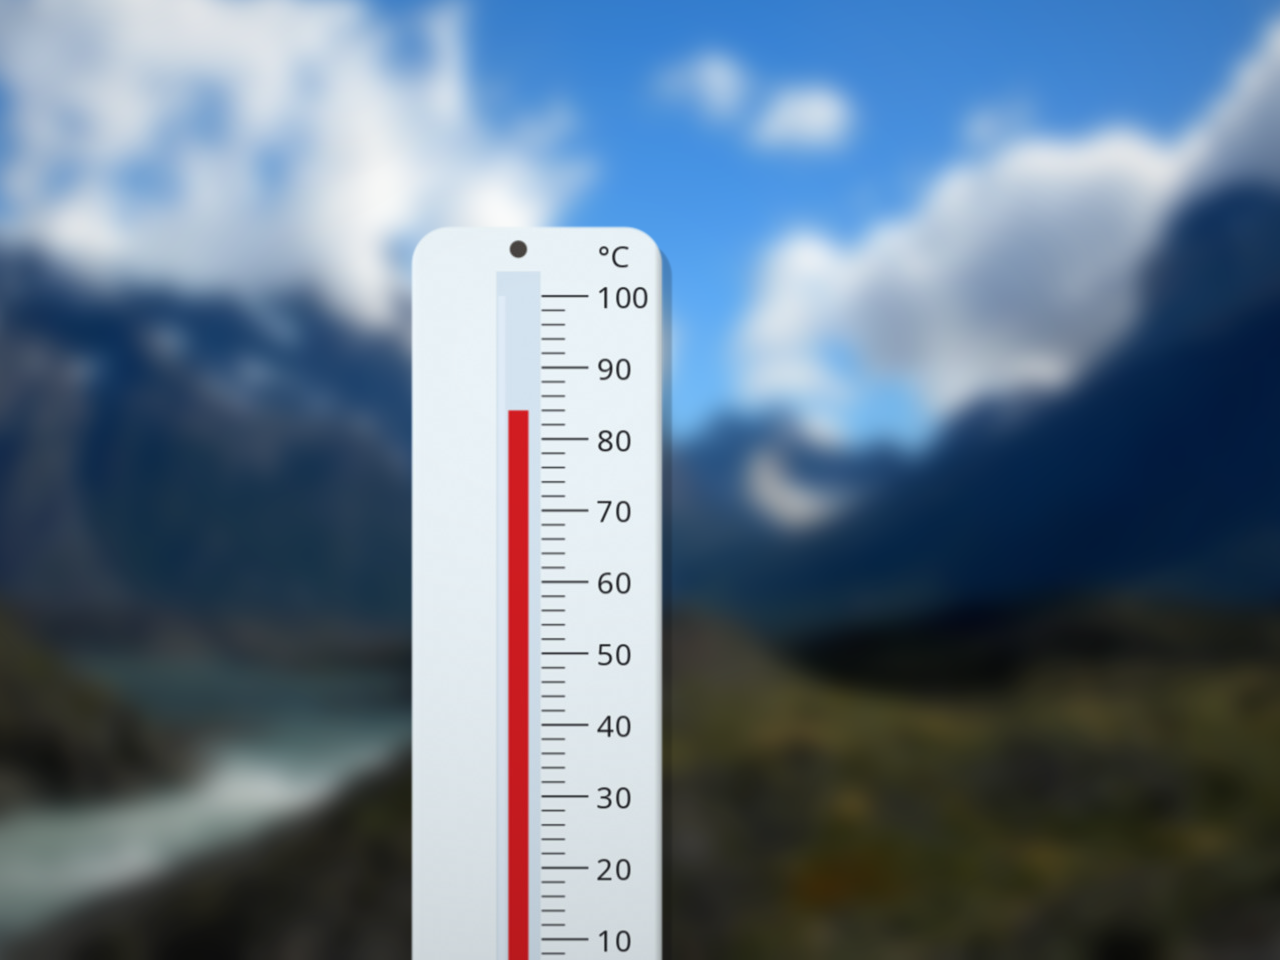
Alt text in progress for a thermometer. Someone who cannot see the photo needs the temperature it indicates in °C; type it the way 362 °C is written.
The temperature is 84 °C
